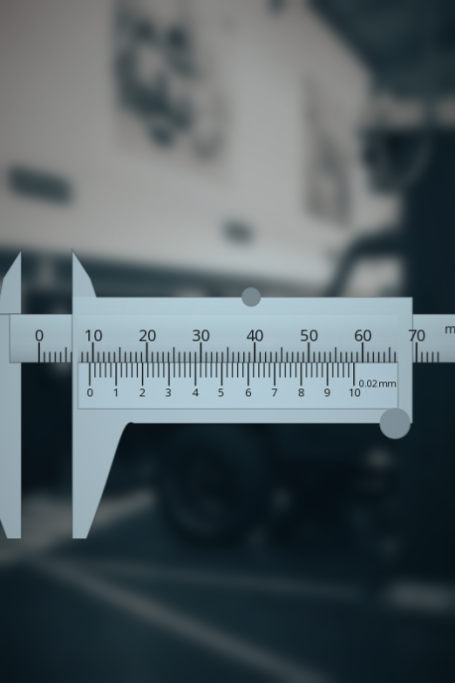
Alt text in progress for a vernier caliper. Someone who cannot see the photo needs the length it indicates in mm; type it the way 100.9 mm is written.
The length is 9.4 mm
